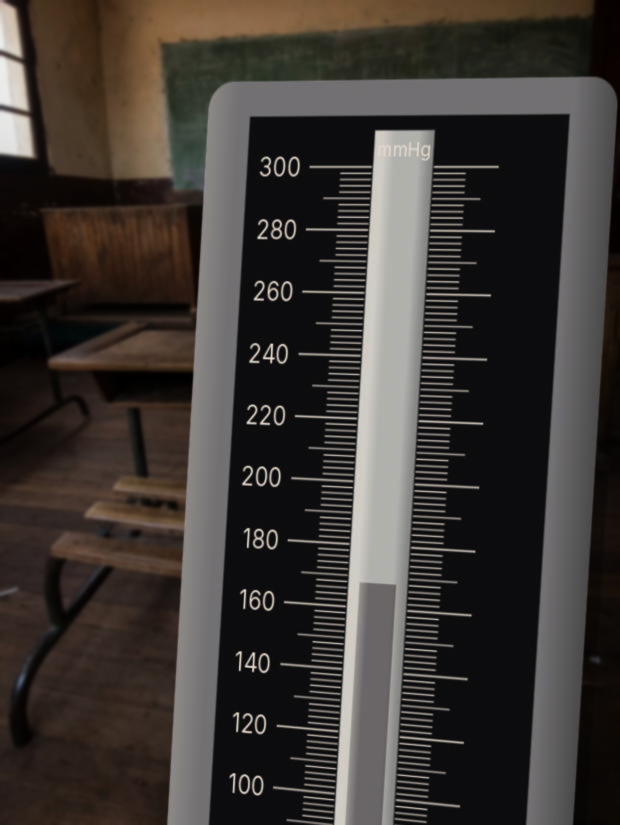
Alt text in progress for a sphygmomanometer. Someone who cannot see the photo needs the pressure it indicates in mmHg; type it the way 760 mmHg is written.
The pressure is 168 mmHg
